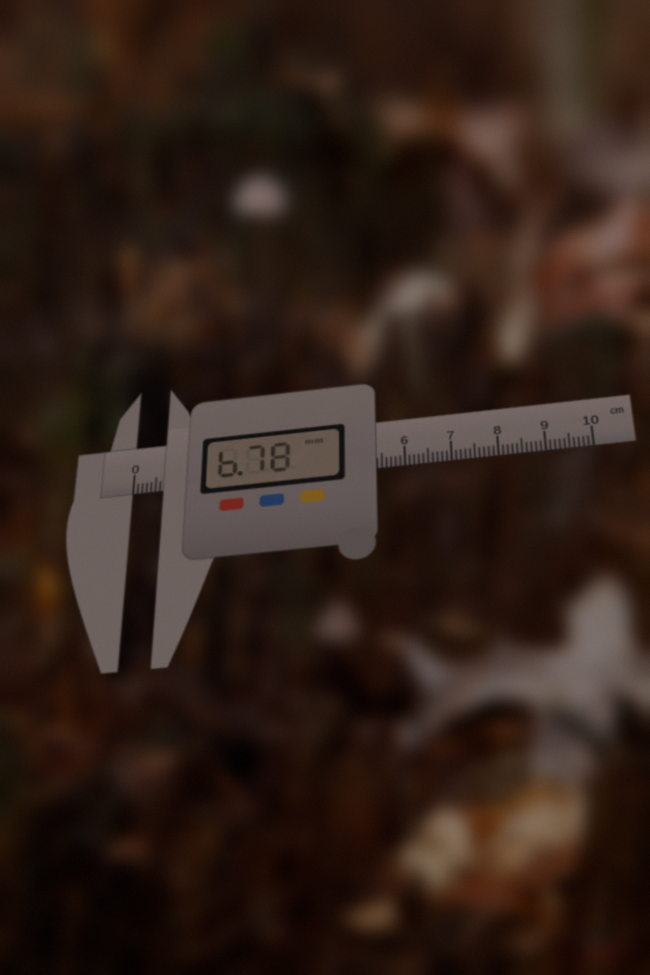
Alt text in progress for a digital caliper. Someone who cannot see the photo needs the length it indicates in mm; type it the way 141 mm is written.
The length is 6.78 mm
